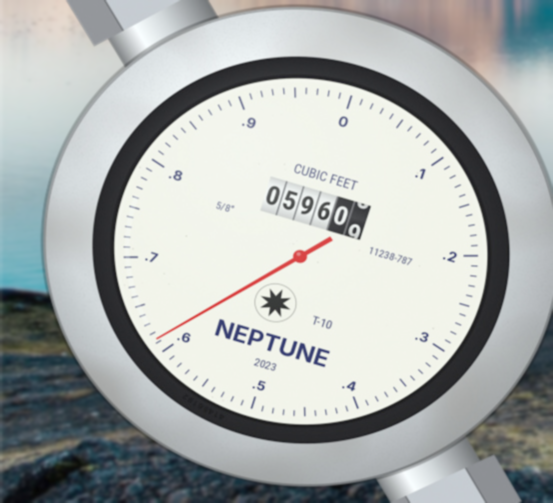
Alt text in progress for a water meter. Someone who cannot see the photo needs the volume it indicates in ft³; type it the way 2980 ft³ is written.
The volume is 59608.61 ft³
